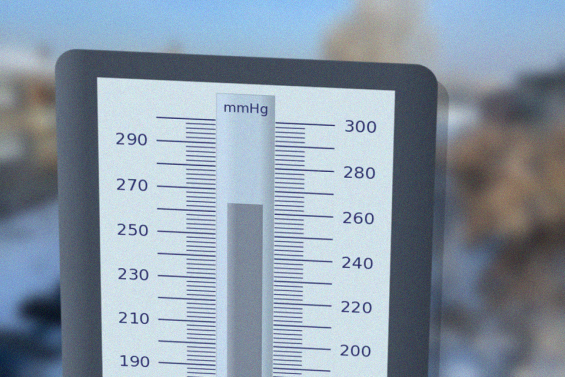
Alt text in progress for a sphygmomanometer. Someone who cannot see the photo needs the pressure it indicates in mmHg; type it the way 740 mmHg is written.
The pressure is 264 mmHg
